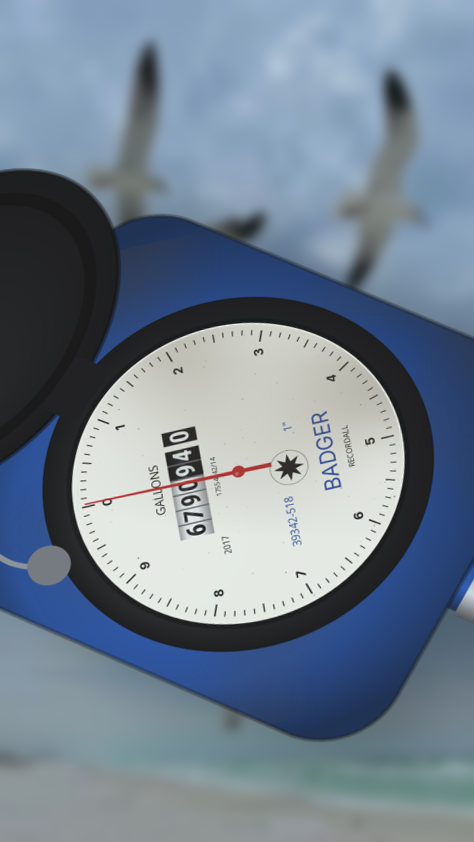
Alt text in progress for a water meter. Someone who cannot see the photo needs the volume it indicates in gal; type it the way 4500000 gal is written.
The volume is 6790940.0 gal
